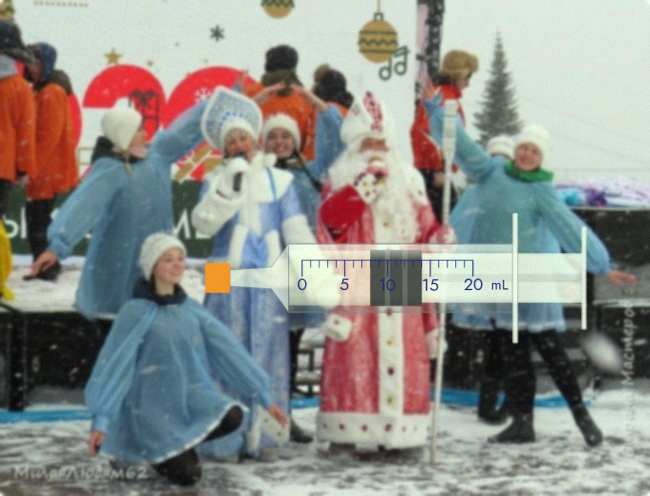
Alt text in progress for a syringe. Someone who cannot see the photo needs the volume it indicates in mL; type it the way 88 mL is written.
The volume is 8 mL
